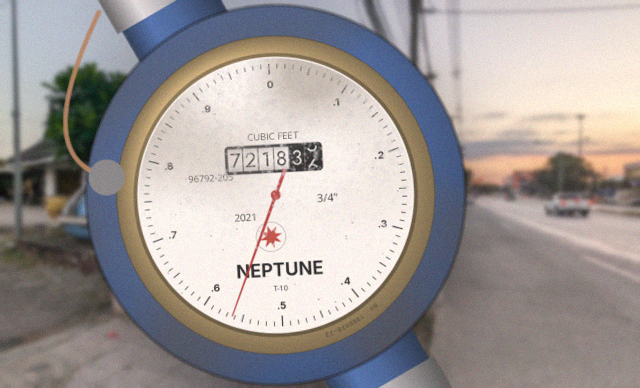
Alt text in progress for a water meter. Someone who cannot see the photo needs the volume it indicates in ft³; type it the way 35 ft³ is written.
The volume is 721835.56 ft³
